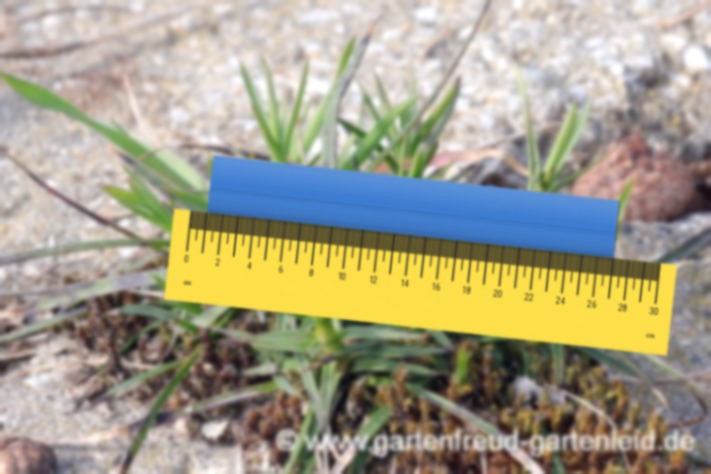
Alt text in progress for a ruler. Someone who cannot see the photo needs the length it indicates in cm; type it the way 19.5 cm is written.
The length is 26 cm
